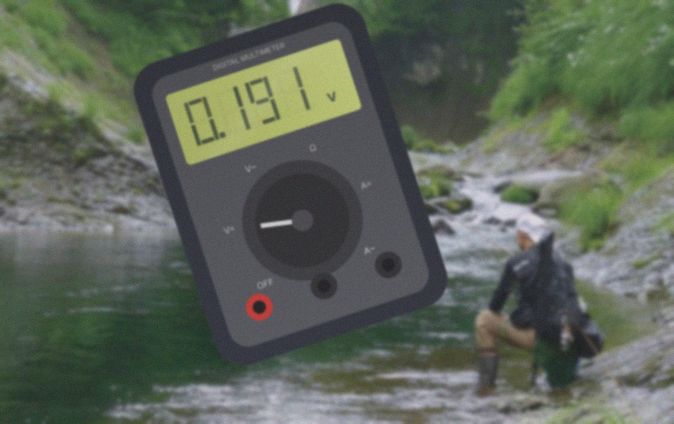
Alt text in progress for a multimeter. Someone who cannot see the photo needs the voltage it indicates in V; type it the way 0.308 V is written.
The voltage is 0.191 V
